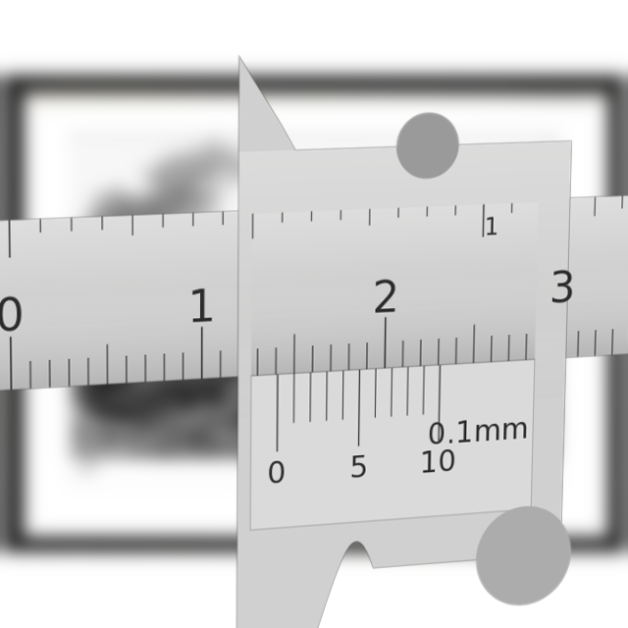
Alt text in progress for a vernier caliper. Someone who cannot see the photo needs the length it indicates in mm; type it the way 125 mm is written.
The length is 14.1 mm
